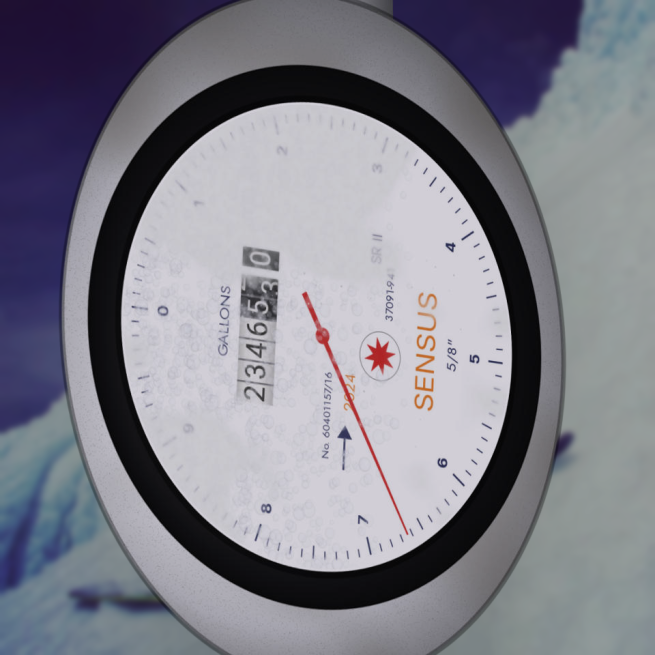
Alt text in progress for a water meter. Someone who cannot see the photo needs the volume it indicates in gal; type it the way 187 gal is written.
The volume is 2346526.6 gal
